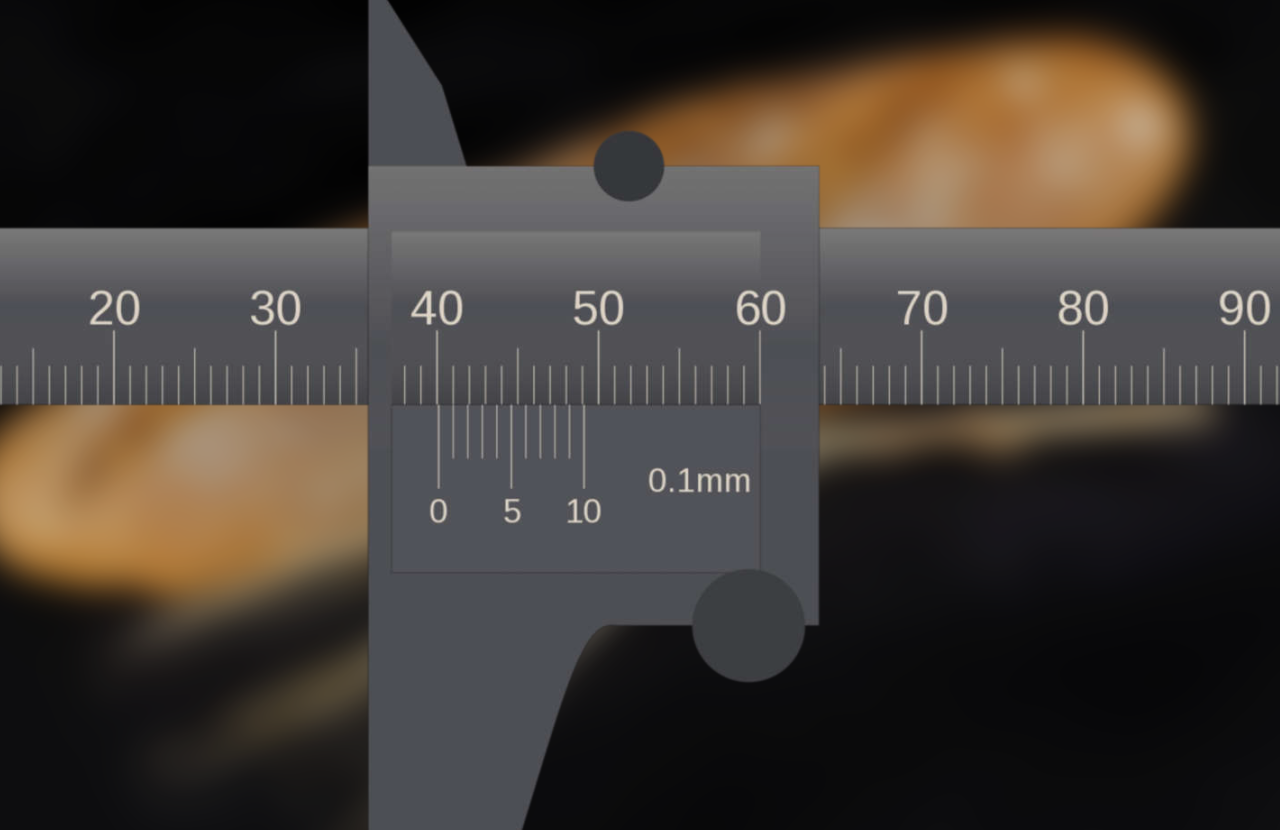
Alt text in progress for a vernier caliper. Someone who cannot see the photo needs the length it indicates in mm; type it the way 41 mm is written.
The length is 40.1 mm
